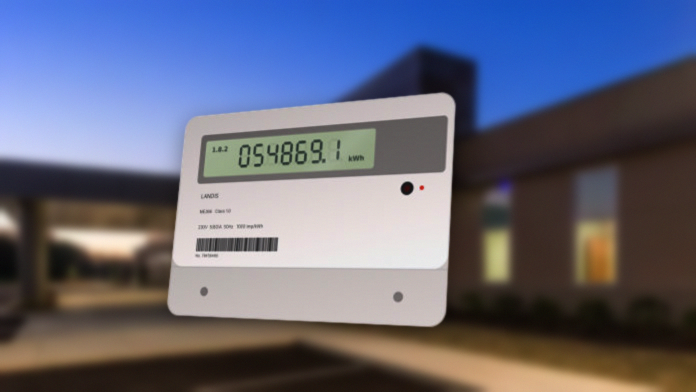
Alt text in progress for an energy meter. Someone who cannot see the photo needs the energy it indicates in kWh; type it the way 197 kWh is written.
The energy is 54869.1 kWh
